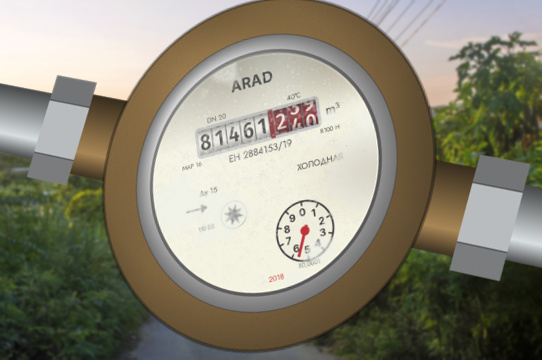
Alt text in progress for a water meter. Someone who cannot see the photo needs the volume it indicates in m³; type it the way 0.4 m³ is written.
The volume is 81461.2395 m³
